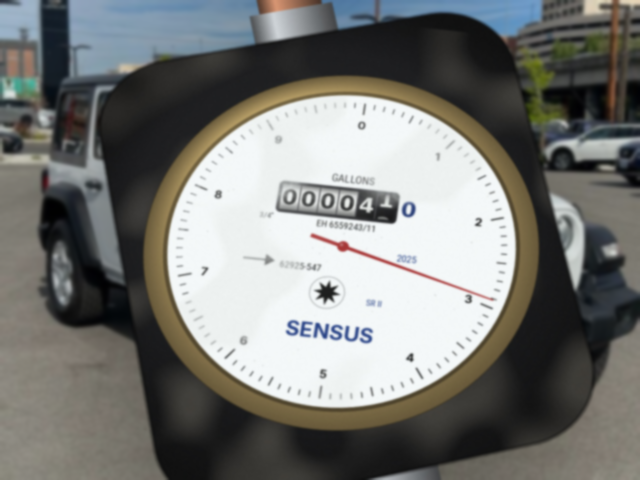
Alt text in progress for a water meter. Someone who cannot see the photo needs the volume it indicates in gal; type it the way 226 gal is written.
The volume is 412.9 gal
